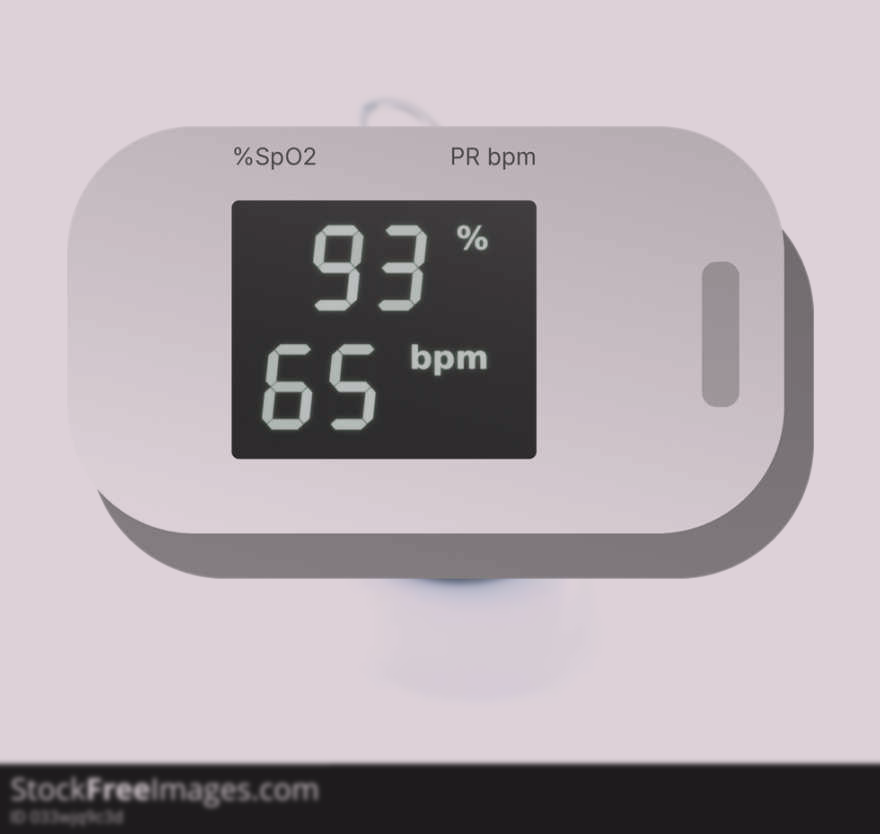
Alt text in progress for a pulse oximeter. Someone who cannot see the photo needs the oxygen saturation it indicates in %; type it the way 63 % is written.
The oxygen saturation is 93 %
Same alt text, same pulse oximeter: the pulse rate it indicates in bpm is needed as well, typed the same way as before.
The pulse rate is 65 bpm
